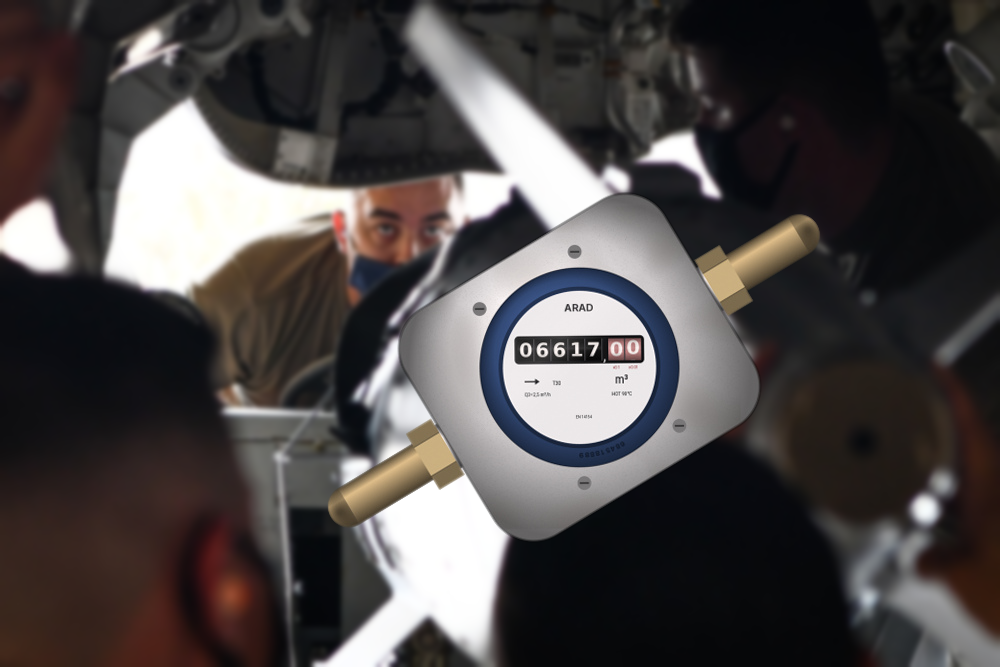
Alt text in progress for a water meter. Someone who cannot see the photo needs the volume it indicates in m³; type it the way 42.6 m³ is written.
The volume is 6617.00 m³
